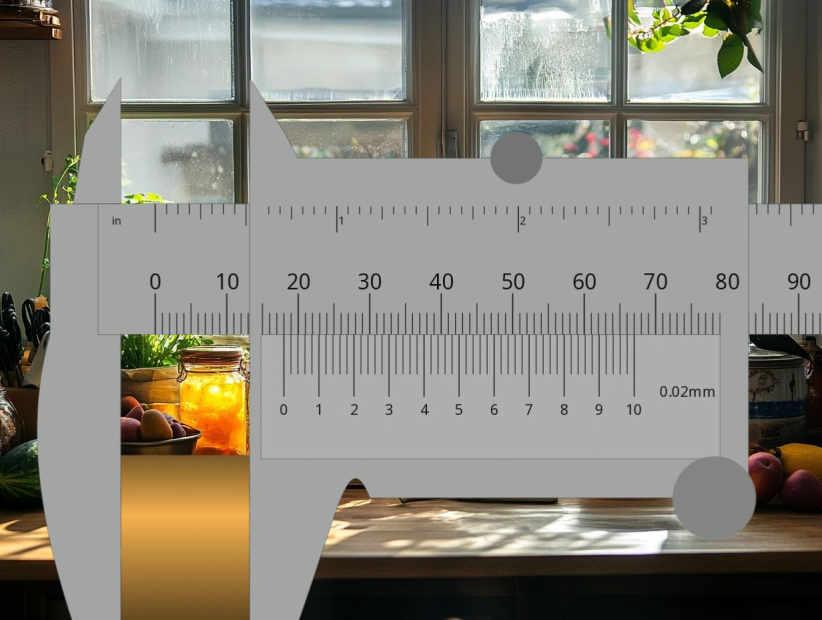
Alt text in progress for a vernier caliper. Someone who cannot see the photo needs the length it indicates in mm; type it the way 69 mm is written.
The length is 18.0 mm
